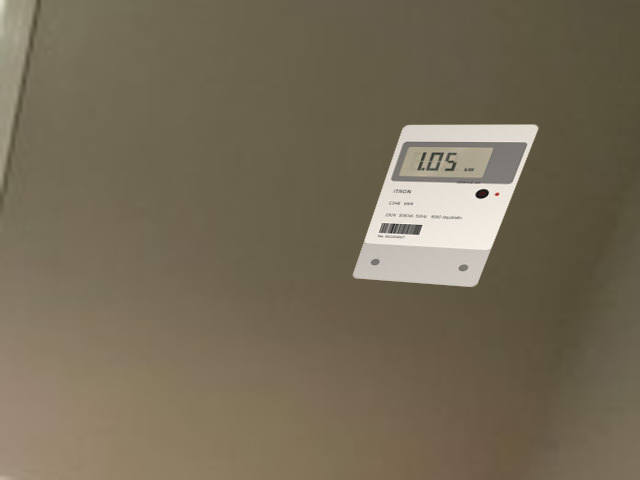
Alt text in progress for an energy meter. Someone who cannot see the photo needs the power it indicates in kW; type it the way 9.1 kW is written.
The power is 1.05 kW
